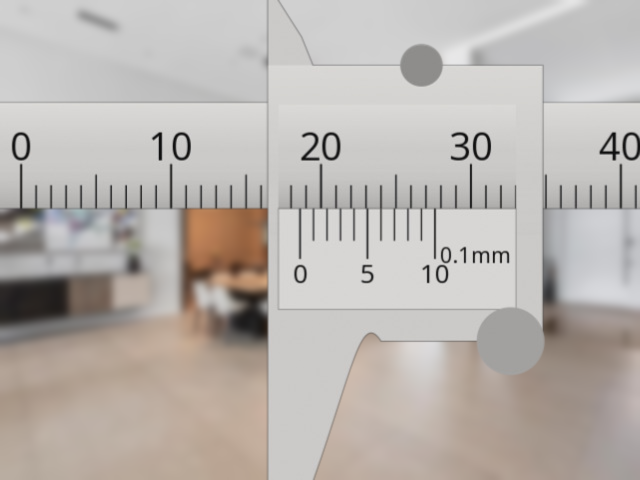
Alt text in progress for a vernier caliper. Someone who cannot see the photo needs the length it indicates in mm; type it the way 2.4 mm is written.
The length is 18.6 mm
